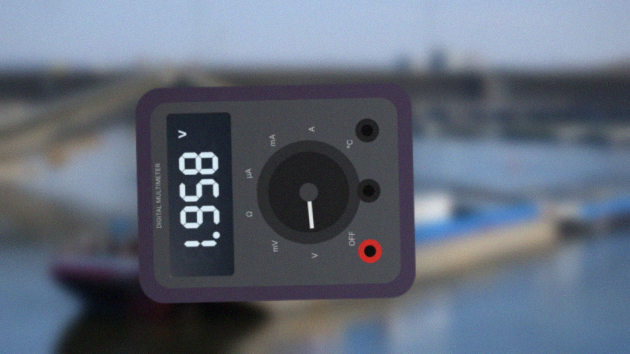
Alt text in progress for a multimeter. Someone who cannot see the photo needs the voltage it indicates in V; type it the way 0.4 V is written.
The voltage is 1.958 V
